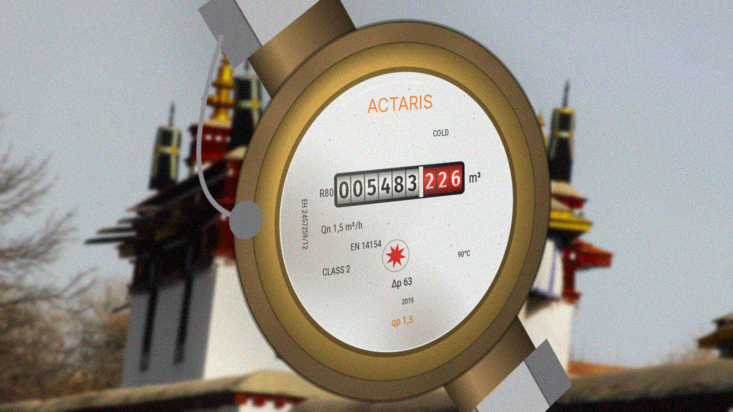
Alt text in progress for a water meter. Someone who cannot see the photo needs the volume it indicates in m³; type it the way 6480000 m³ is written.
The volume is 5483.226 m³
